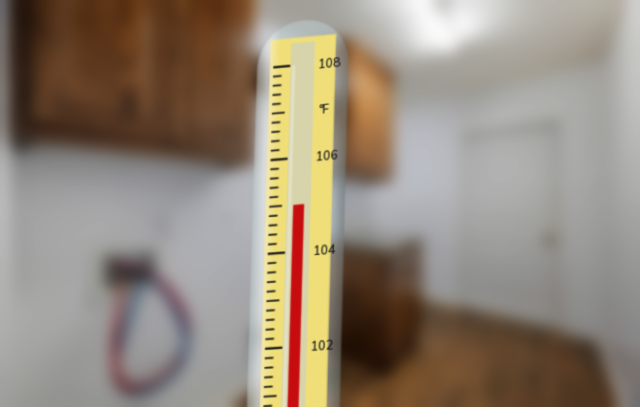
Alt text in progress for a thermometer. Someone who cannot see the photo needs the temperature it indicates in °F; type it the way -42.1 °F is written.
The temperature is 105 °F
